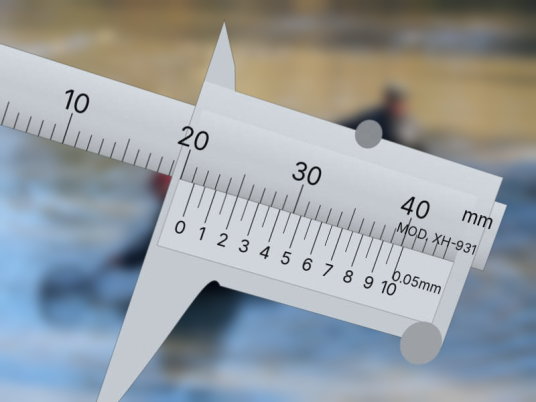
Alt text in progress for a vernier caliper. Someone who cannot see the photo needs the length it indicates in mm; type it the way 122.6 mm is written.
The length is 21.2 mm
